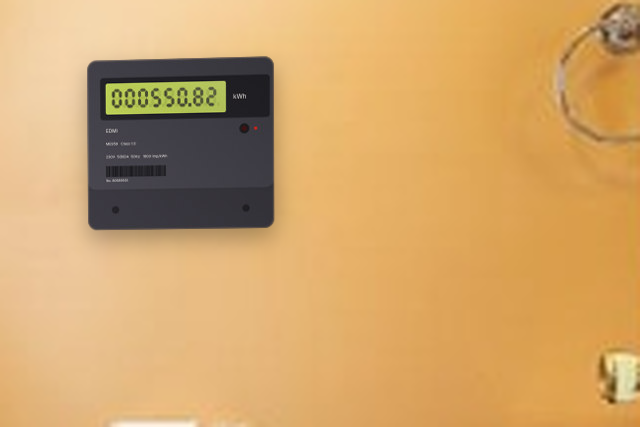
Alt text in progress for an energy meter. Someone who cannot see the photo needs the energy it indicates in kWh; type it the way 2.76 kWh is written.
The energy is 550.82 kWh
